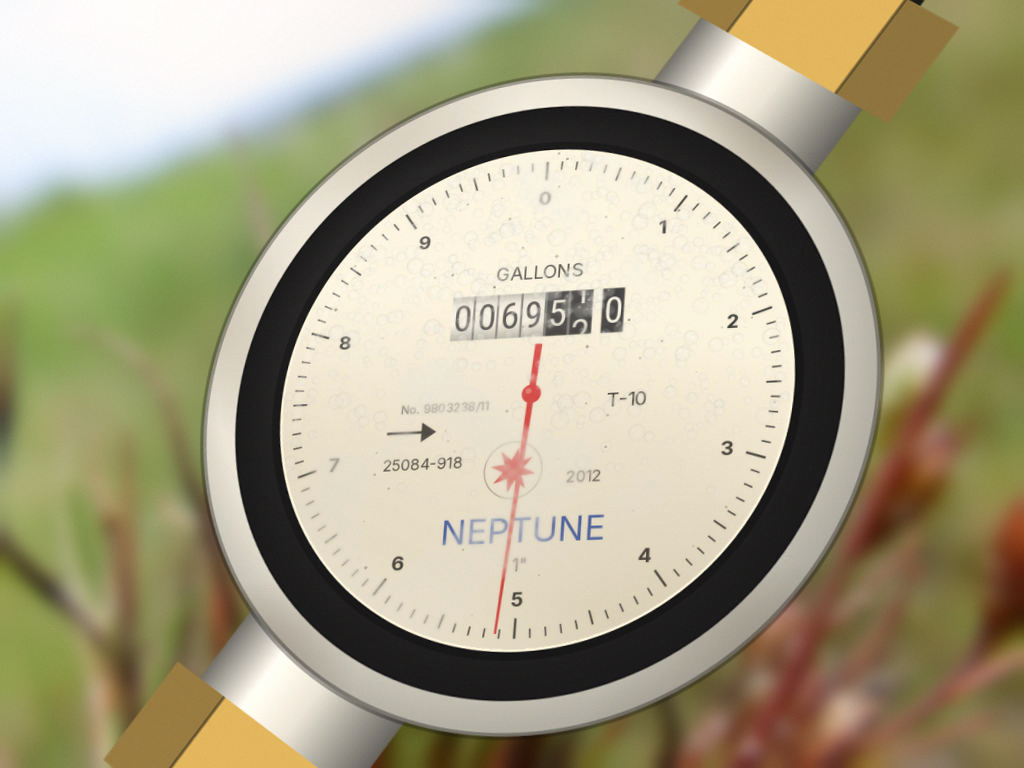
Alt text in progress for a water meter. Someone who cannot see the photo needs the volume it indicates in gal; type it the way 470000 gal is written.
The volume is 69515.1 gal
